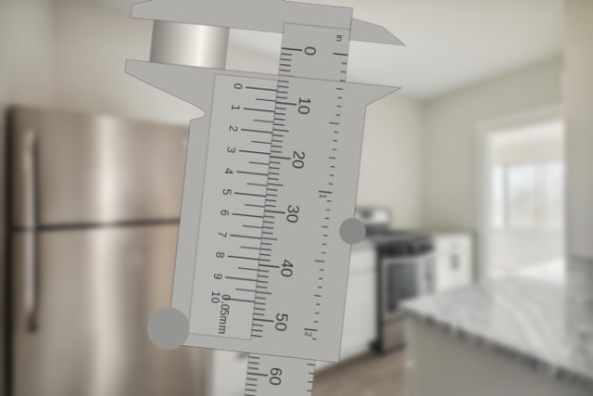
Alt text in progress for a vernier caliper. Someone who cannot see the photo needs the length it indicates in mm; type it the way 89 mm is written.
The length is 7.8 mm
